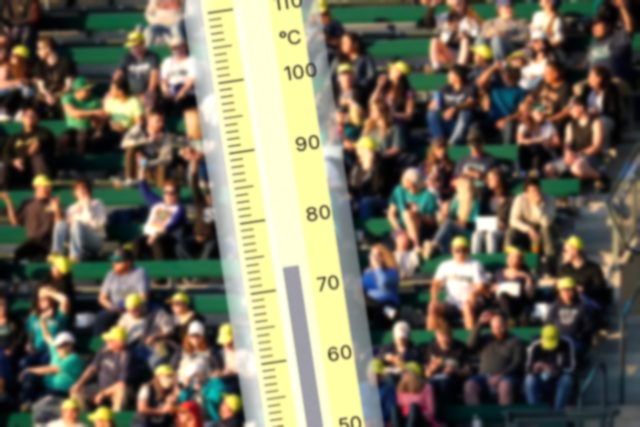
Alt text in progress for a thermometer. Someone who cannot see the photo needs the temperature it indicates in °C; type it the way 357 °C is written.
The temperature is 73 °C
